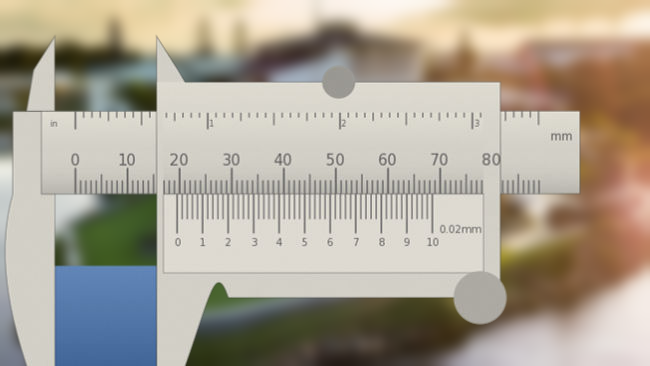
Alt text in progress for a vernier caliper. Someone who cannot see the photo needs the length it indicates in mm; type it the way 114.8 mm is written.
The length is 19.5 mm
